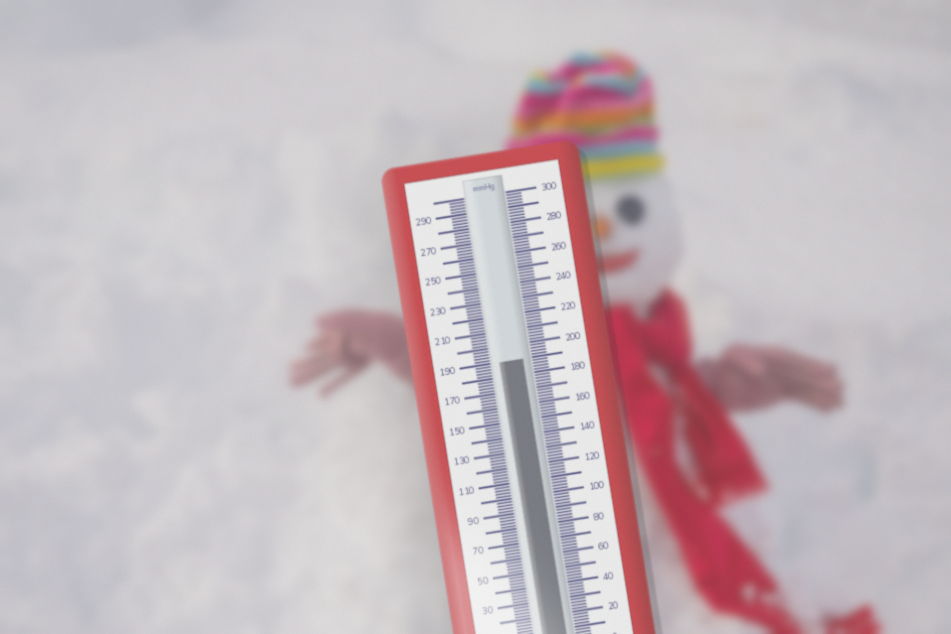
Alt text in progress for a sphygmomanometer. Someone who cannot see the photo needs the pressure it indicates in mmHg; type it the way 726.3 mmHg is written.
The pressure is 190 mmHg
